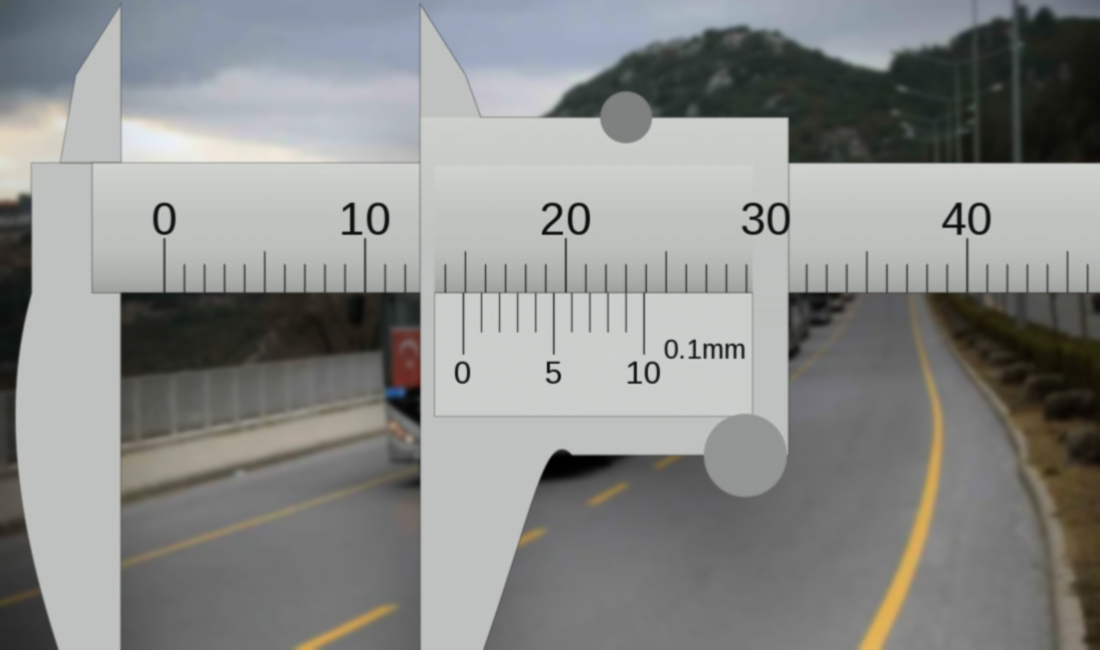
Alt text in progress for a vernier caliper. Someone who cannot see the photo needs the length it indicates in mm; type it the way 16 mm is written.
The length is 14.9 mm
